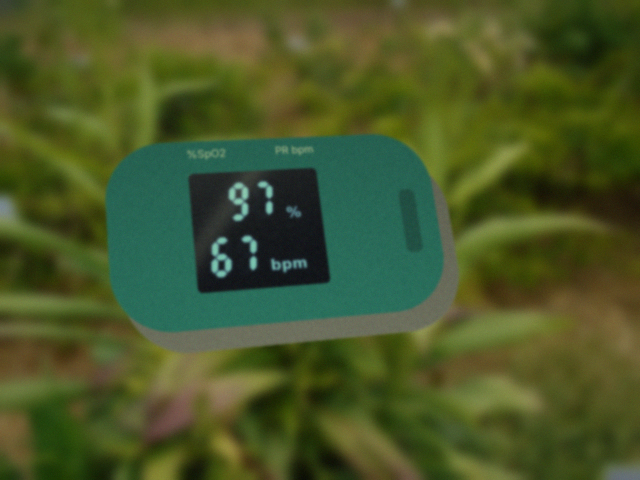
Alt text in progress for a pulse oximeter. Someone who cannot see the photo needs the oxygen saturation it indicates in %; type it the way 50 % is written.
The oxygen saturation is 97 %
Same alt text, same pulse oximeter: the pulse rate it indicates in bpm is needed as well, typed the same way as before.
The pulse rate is 67 bpm
